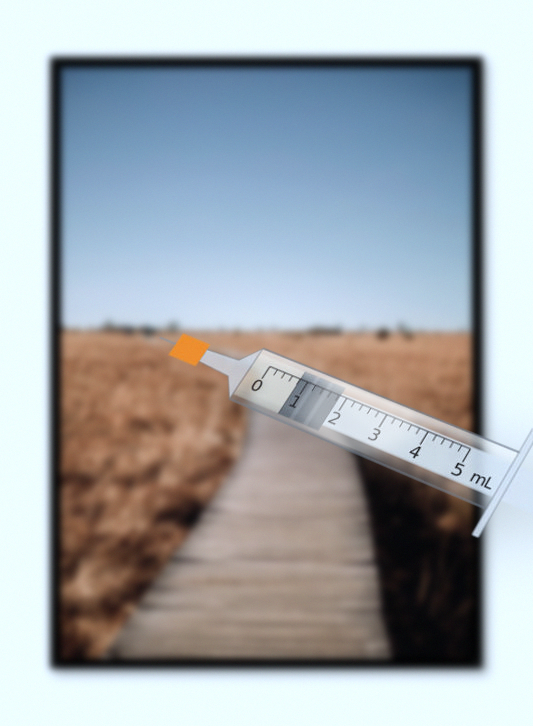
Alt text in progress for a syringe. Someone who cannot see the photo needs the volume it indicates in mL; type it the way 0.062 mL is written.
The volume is 0.8 mL
